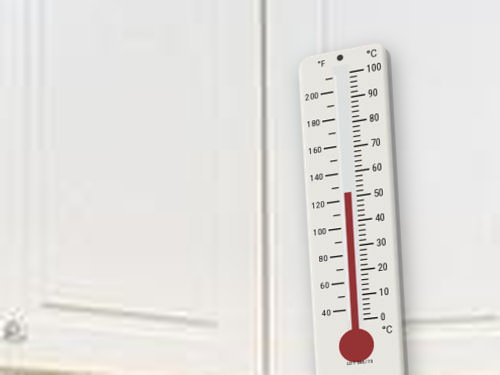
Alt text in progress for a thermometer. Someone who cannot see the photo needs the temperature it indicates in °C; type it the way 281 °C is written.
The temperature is 52 °C
